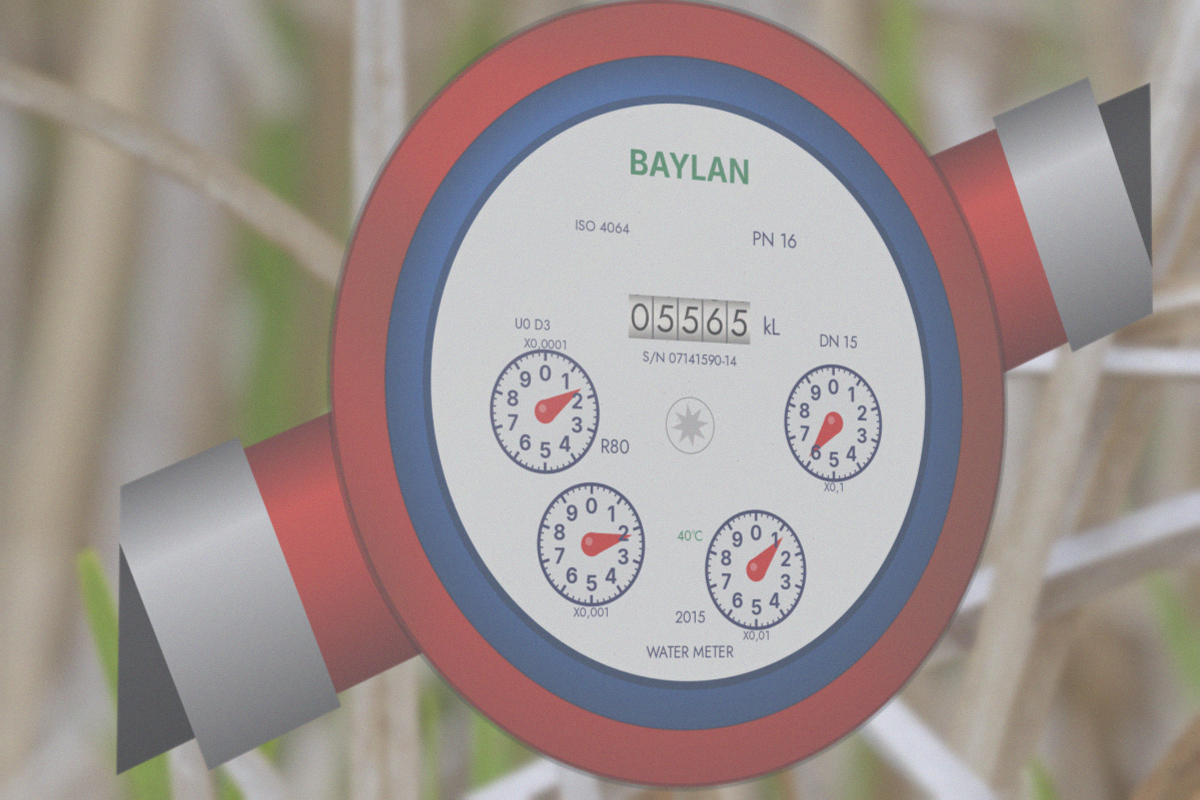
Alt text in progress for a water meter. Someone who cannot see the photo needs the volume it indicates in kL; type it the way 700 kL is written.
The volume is 5565.6121 kL
